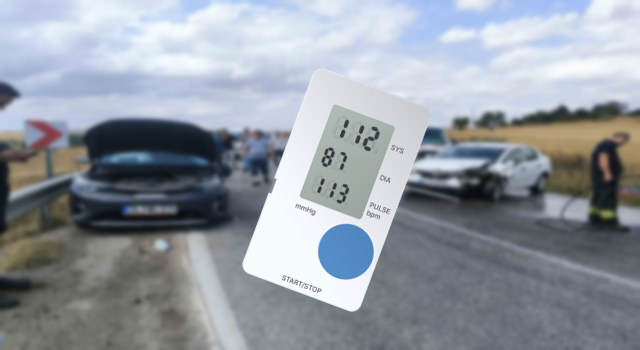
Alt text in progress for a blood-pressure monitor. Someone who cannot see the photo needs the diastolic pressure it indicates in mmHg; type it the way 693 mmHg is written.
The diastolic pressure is 87 mmHg
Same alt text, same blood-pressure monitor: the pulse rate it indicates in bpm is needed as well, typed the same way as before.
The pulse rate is 113 bpm
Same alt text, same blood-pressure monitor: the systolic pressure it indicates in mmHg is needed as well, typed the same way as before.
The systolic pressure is 112 mmHg
